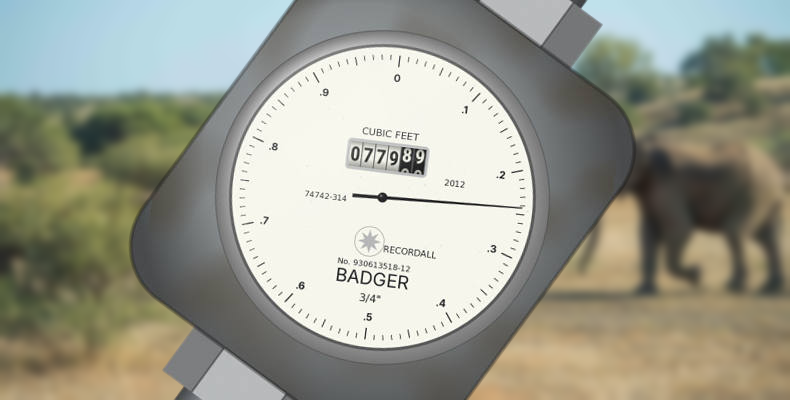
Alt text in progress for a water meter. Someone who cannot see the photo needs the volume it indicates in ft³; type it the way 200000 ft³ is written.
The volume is 77989.24 ft³
